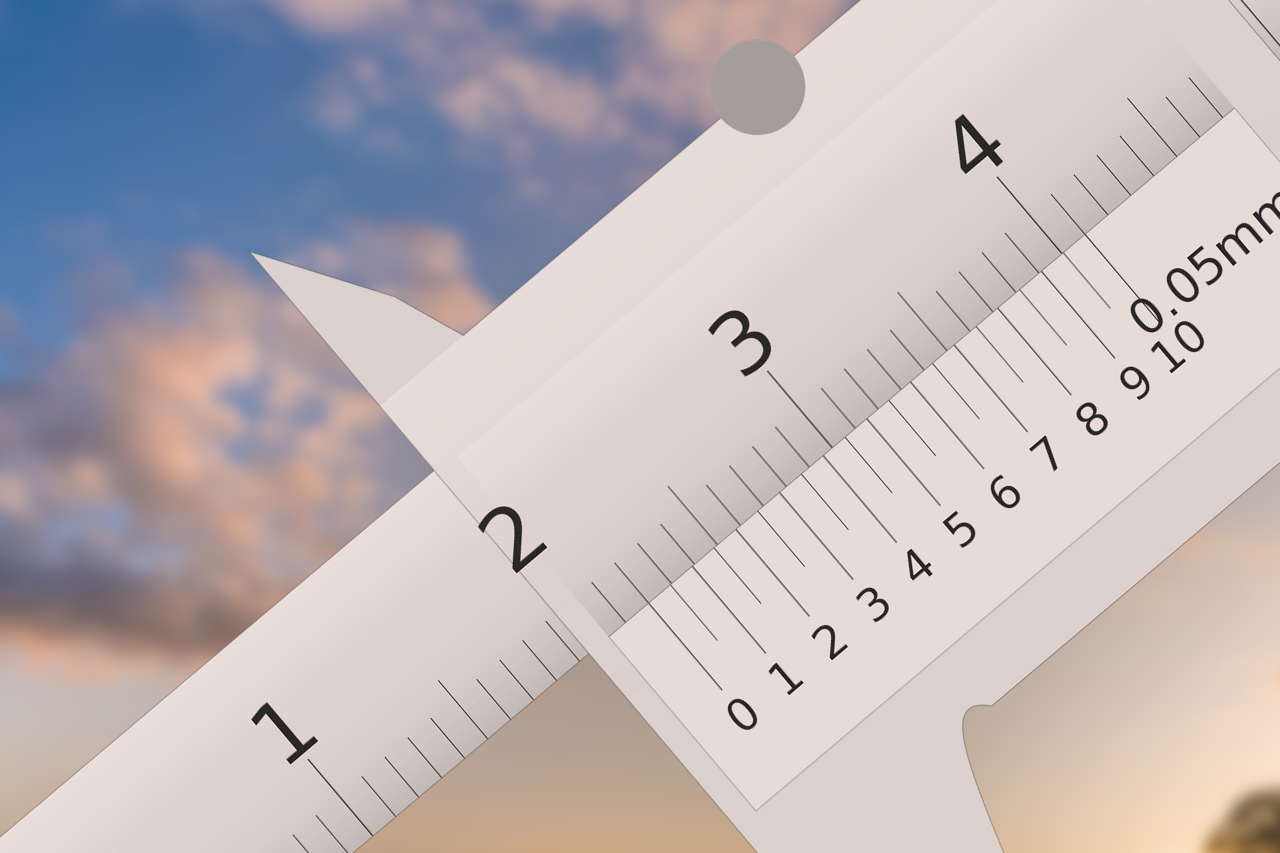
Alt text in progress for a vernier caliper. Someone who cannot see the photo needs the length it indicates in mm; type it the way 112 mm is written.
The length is 22.00 mm
